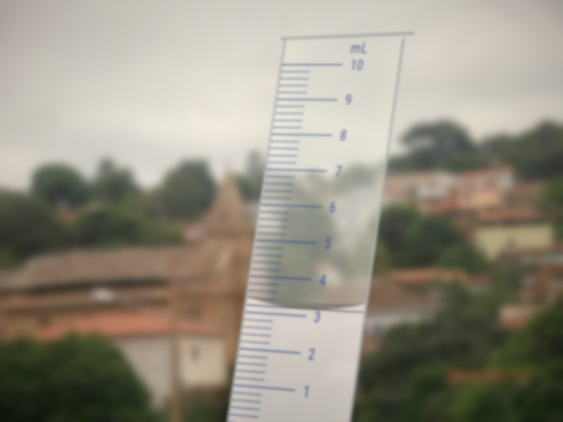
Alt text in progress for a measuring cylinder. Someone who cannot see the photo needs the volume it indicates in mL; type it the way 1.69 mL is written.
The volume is 3.2 mL
